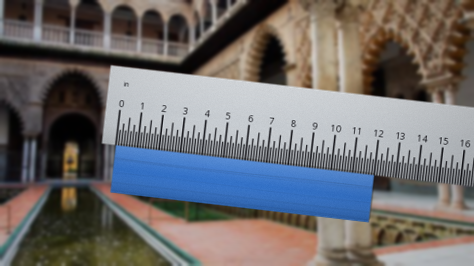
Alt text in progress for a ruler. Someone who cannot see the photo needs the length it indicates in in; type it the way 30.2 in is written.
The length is 12 in
